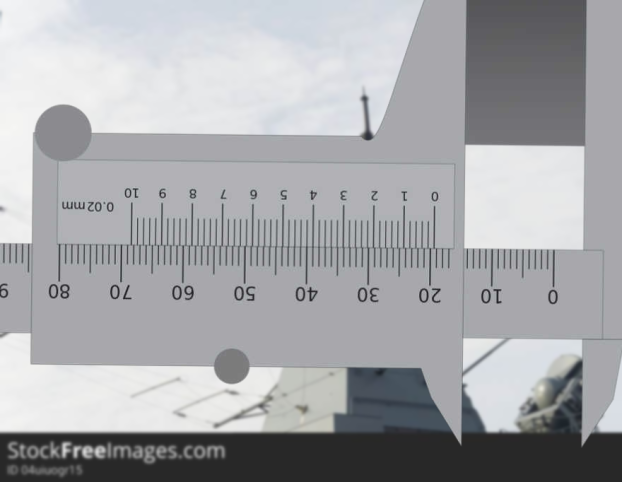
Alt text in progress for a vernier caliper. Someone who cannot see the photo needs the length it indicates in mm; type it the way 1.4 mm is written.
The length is 19.4 mm
